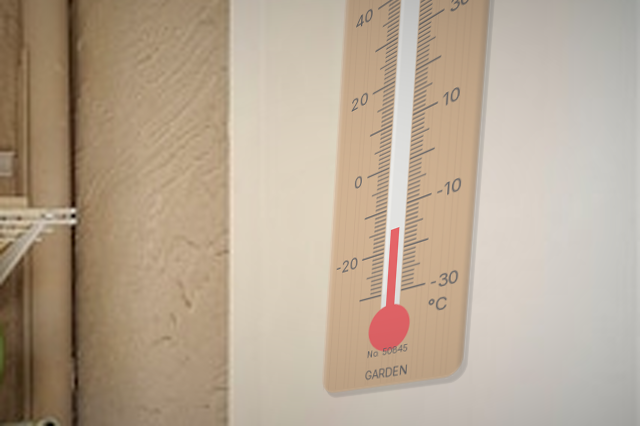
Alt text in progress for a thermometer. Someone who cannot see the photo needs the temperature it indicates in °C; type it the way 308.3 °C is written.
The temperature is -15 °C
